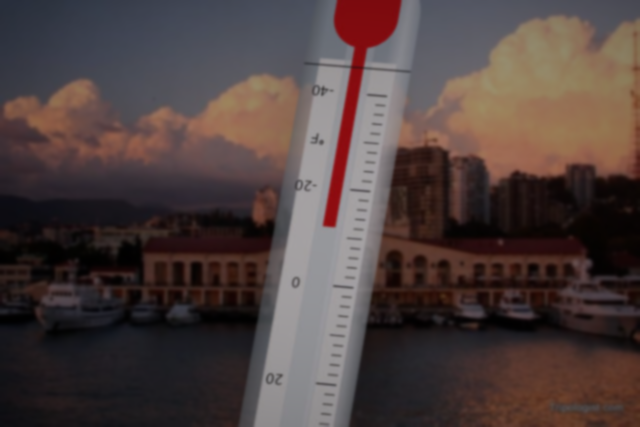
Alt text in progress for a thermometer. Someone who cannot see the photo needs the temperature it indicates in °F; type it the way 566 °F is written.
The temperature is -12 °F
